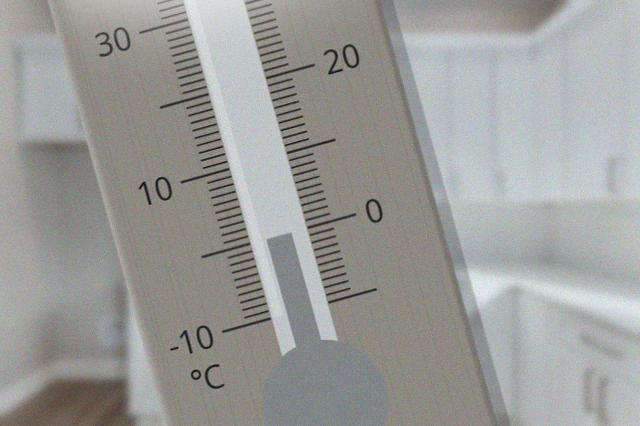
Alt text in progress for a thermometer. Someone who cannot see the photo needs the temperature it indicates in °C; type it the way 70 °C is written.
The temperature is 0 °C
